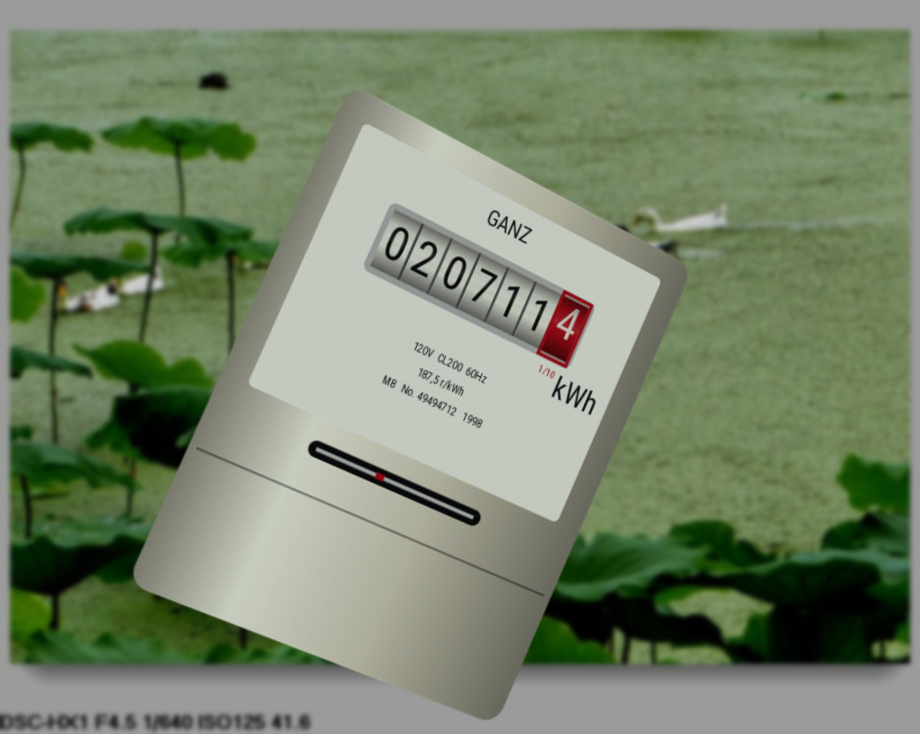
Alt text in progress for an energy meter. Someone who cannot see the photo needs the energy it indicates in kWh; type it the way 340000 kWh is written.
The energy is 20711.4 kWh
